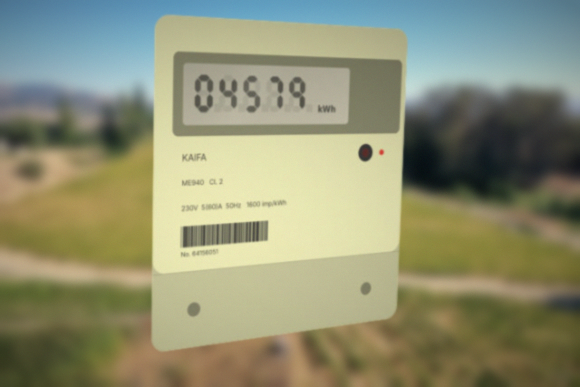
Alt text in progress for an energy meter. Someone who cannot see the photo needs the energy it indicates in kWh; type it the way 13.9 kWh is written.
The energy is 4579 kWh
